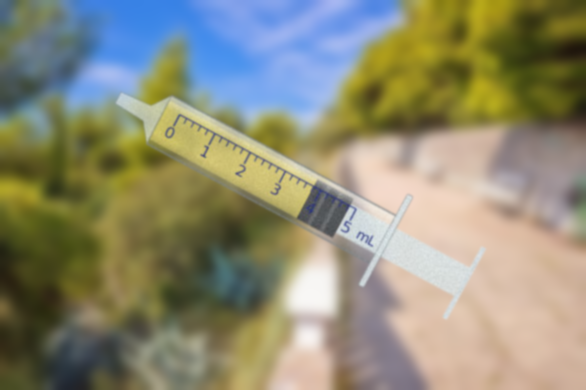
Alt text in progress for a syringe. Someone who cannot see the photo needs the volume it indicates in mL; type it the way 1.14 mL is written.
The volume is 3.8 mL
